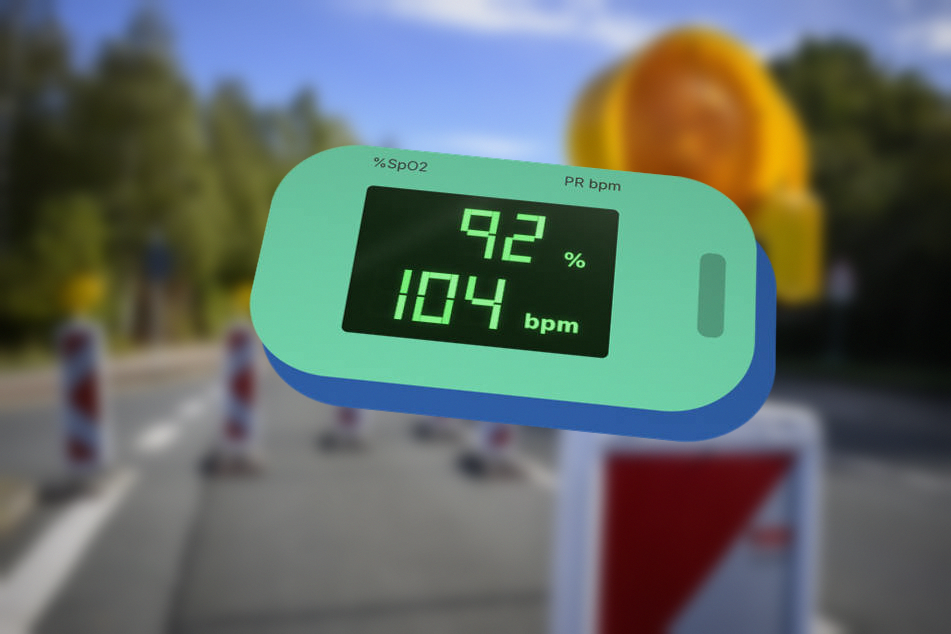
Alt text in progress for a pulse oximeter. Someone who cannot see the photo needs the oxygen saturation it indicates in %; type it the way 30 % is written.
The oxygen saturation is 92 %
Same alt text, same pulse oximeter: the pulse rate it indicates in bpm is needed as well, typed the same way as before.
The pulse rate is 104 bpm
